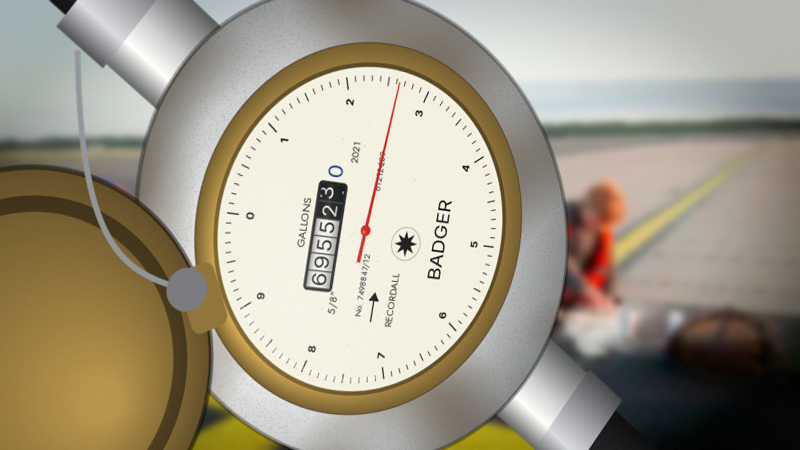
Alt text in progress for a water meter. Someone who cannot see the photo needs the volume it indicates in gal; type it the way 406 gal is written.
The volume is 6955232.6 gal
